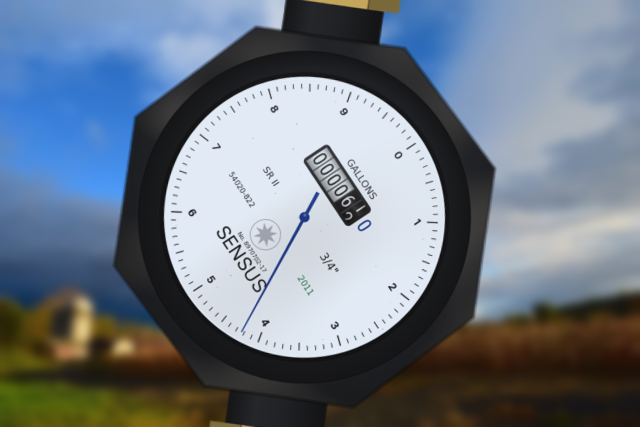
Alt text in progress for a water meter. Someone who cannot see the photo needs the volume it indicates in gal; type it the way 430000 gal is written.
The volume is 614.2 gal
